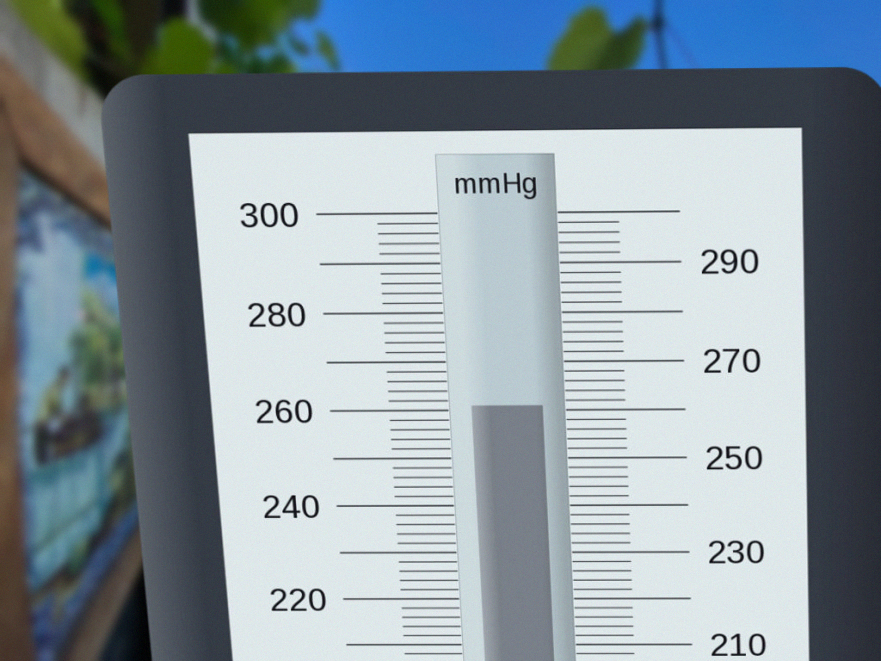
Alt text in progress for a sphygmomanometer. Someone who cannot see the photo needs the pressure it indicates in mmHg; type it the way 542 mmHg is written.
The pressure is 261 mmHg
